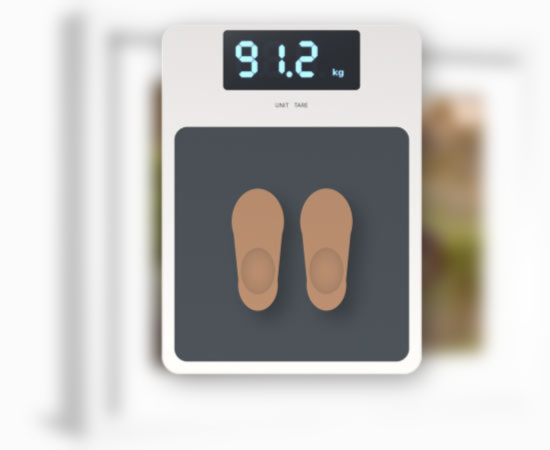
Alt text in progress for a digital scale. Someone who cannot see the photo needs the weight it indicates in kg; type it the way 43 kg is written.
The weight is 91.2 kg
